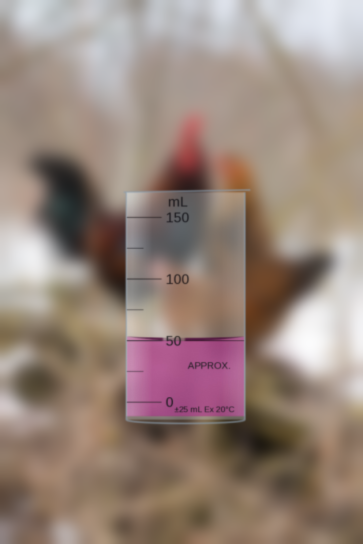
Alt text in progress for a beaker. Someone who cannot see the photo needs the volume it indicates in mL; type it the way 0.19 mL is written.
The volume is 50 mL
